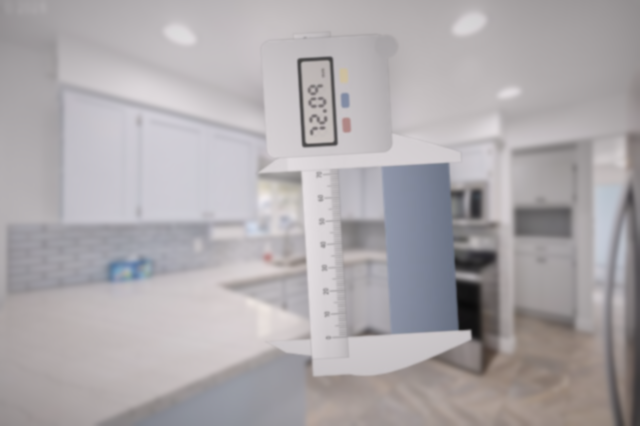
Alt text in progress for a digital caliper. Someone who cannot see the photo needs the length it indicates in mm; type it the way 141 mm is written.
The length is 72.09 mm
